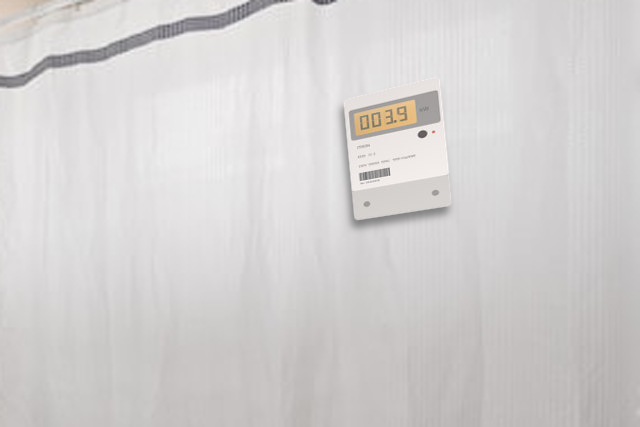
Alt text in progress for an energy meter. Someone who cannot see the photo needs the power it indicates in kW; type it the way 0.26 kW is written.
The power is 3.9 kW
